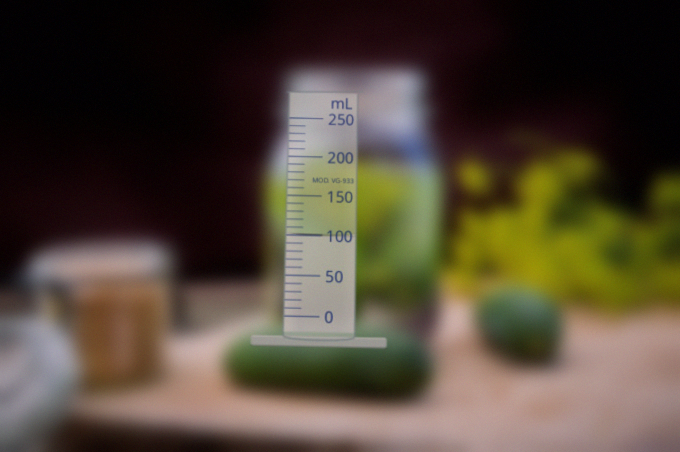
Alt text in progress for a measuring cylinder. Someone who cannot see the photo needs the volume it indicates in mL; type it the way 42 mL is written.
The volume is 100 mL
